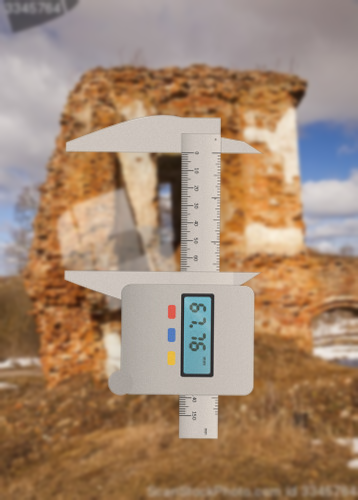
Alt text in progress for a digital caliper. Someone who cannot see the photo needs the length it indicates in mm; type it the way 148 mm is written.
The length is 67.76 mm
